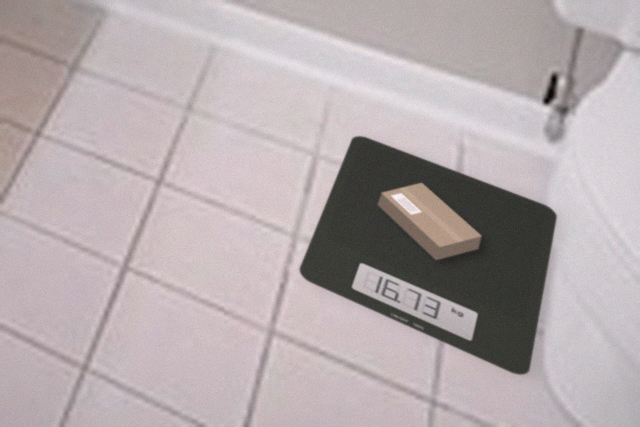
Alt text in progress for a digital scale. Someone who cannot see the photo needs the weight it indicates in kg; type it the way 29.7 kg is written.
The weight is 16.73 kg
